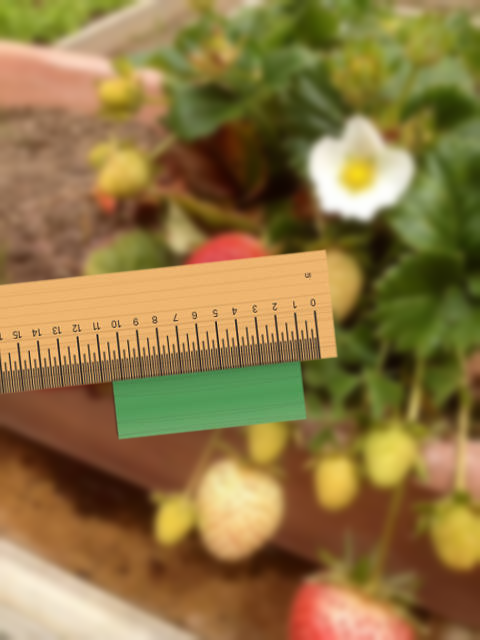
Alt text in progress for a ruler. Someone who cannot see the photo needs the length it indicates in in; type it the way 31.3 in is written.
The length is 9.5 in
